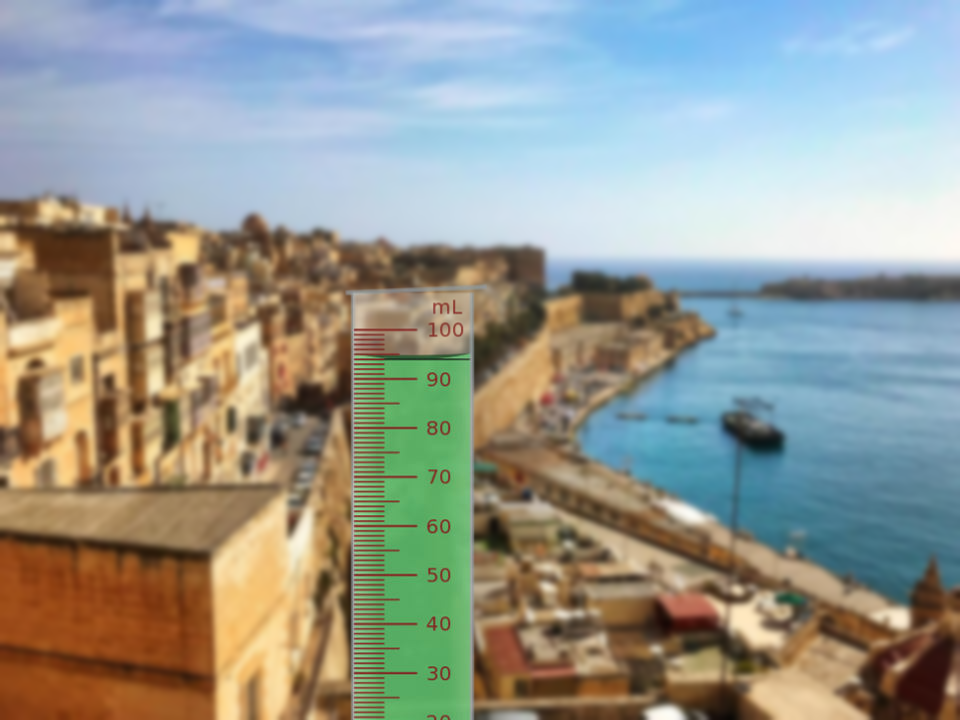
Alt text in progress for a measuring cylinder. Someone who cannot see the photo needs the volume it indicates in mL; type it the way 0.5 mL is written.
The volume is 94 mL
